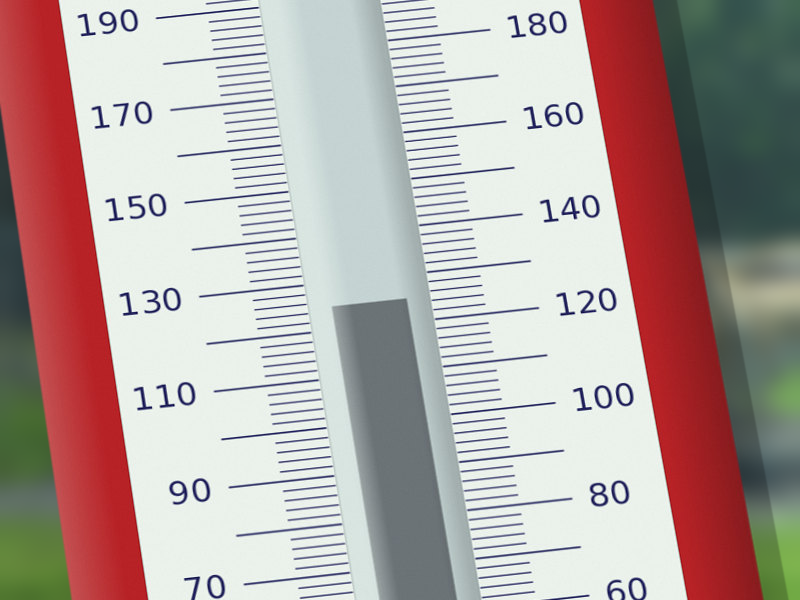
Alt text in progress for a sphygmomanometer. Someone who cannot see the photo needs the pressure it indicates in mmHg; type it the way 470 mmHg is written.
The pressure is 125 mmHg
